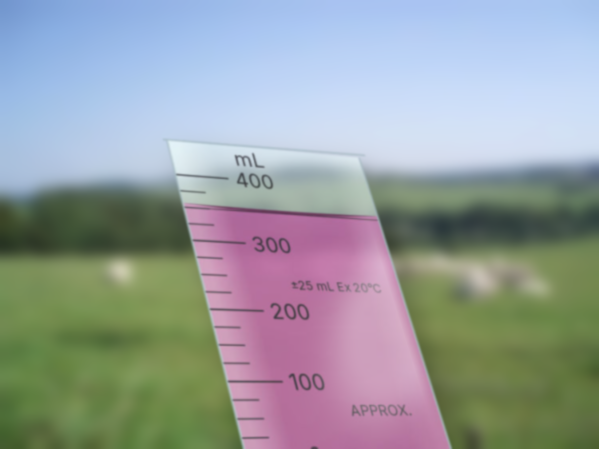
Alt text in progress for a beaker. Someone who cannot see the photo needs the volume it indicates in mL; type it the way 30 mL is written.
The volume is 350 mL
